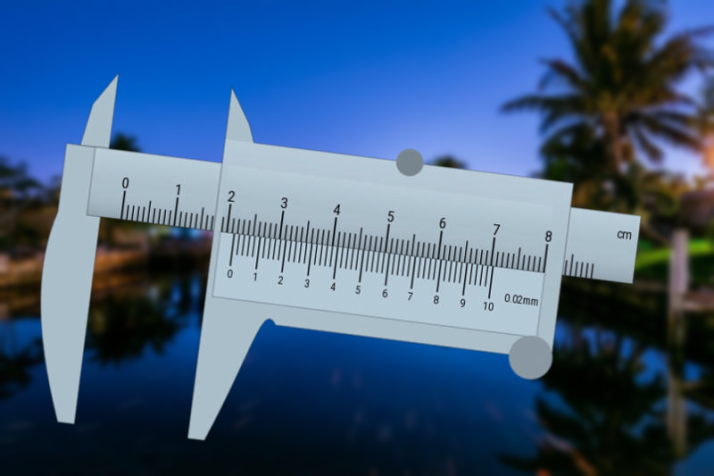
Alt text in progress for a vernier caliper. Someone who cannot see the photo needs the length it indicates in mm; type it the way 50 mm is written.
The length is 21.4 mm
